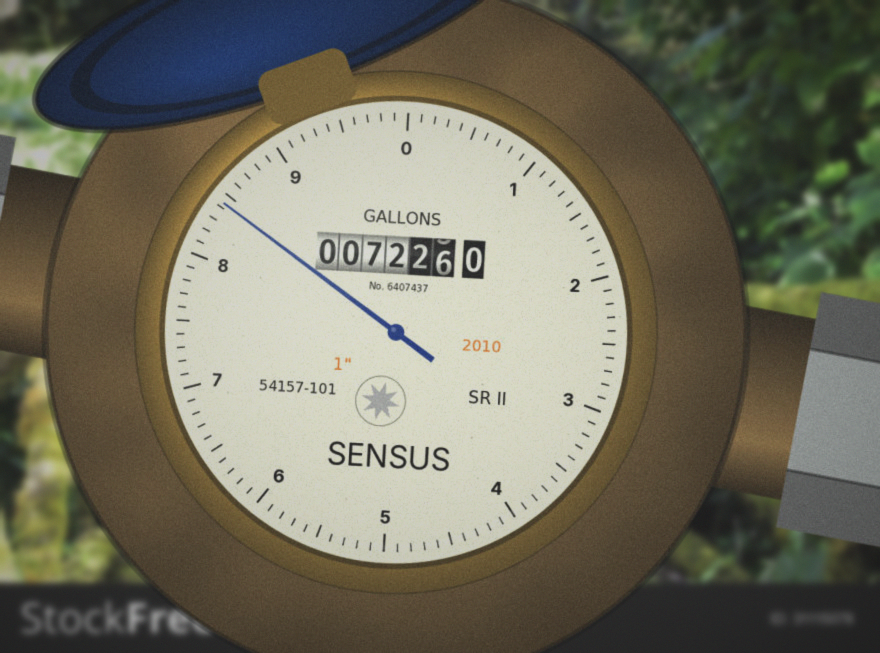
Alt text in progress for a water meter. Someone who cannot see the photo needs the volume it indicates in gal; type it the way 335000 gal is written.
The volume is 72258.4 gal
